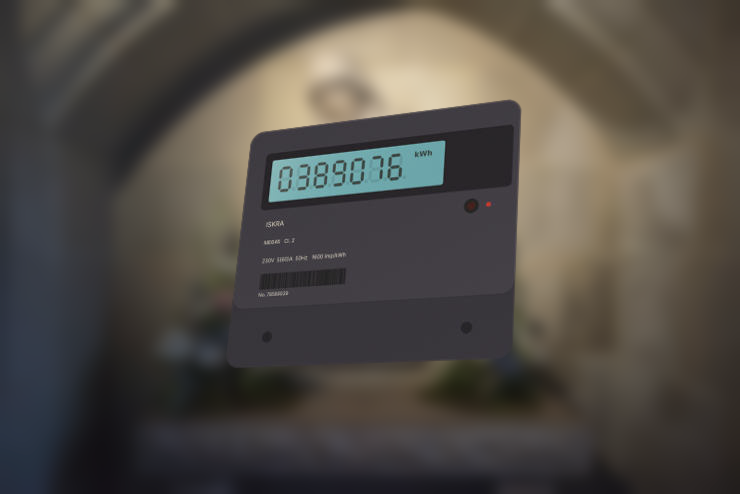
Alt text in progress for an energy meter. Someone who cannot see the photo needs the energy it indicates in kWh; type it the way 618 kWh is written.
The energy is 389076 kWh
